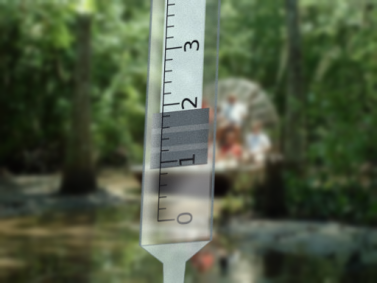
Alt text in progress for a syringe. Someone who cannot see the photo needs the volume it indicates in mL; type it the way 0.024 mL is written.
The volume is 0.9 mL
